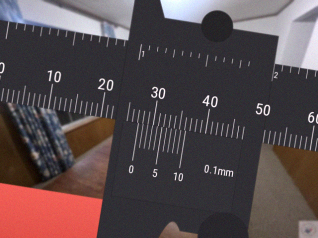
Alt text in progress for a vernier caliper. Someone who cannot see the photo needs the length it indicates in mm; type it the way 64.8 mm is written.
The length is 27.2 mm
